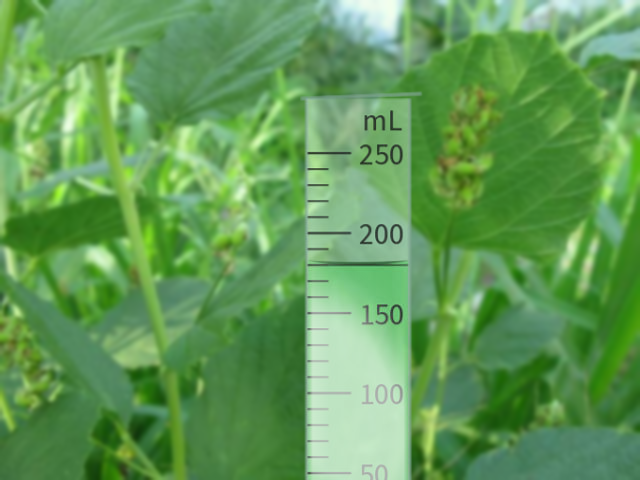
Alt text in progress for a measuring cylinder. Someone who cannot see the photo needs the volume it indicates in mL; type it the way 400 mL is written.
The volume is 180 mL
